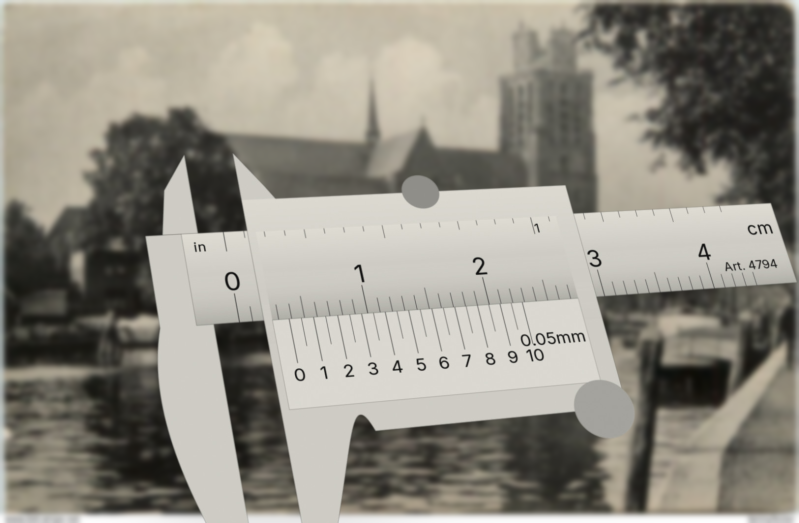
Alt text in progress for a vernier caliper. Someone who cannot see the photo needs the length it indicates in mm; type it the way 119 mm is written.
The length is 3.8 mm
